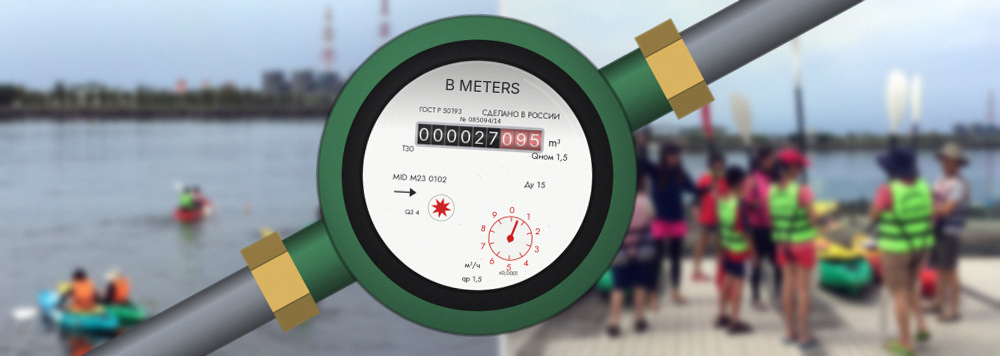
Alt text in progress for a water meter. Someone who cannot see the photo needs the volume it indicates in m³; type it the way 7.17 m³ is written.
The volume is 27.0950 m³
